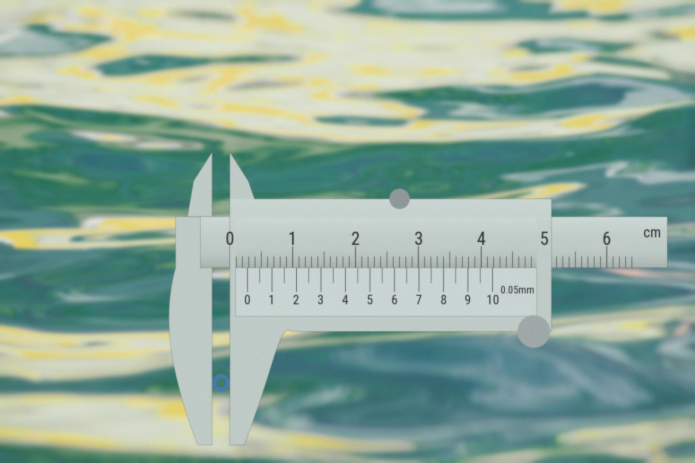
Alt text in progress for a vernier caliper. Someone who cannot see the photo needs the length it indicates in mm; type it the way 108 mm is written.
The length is 2.8 mm
